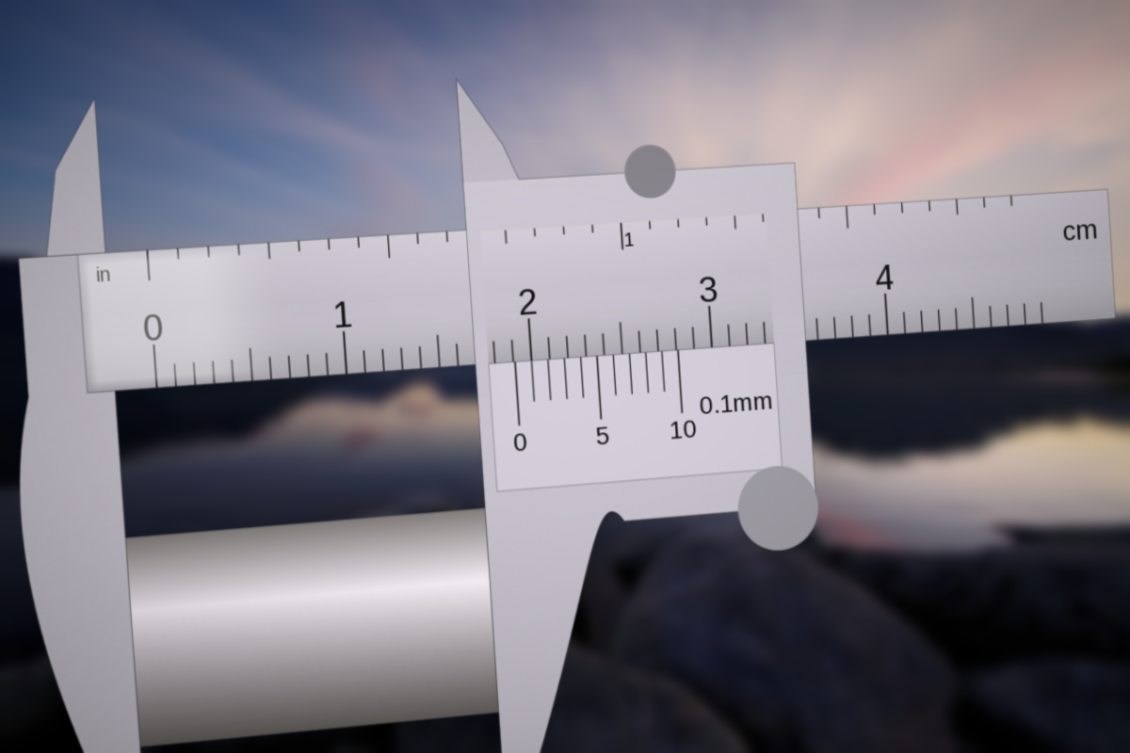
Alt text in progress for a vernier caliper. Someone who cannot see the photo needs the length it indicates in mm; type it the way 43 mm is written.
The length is 19.1 mm
